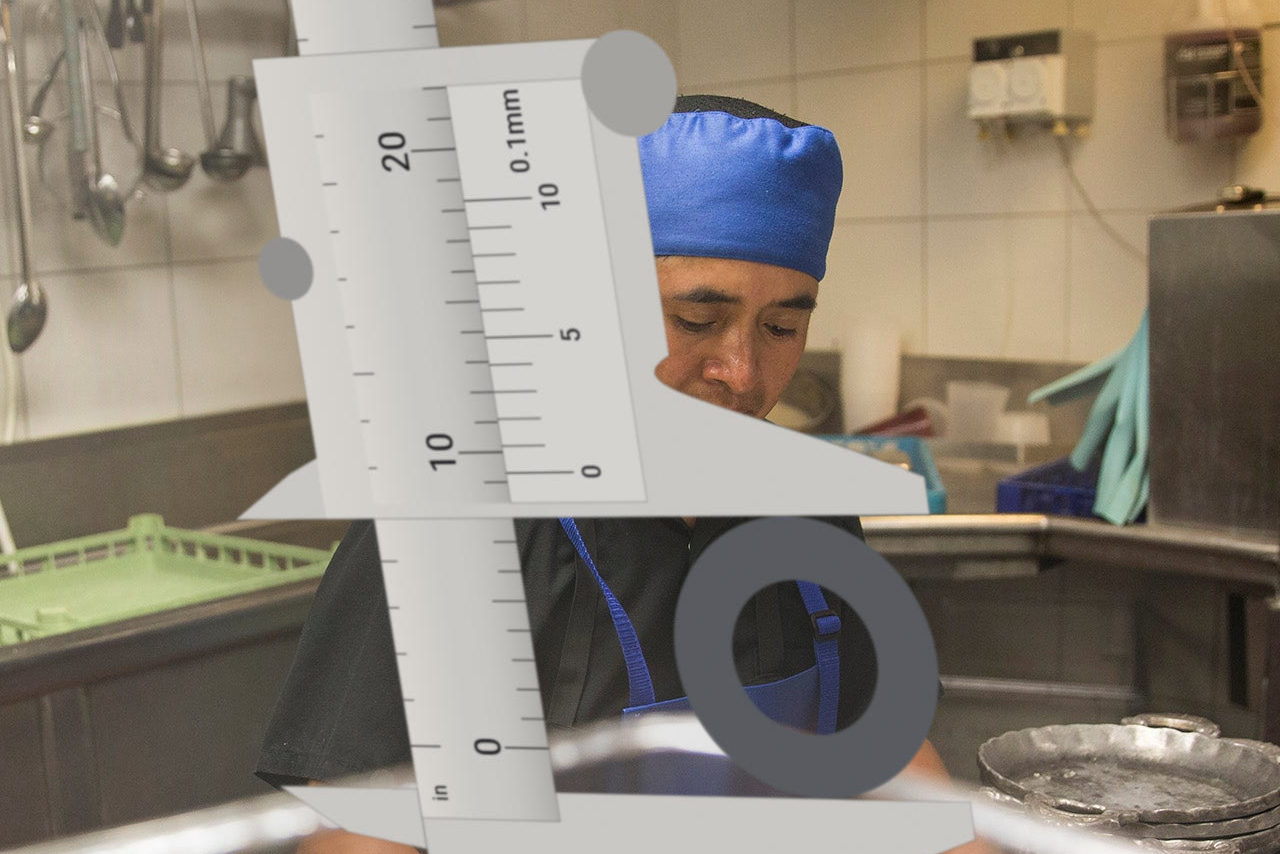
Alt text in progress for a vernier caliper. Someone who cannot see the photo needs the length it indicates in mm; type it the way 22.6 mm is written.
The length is 9.3 mm
